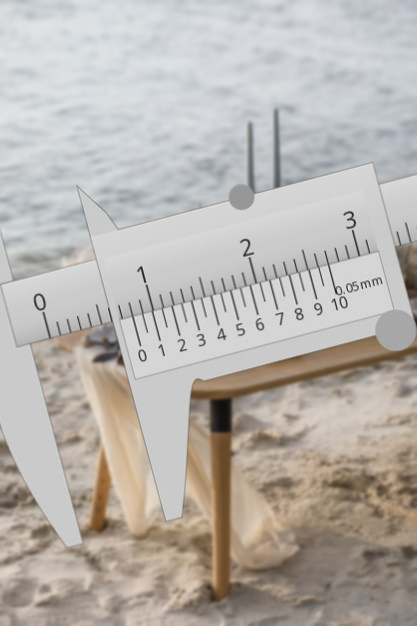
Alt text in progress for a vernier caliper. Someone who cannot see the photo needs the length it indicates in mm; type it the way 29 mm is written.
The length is 8.0 mm
